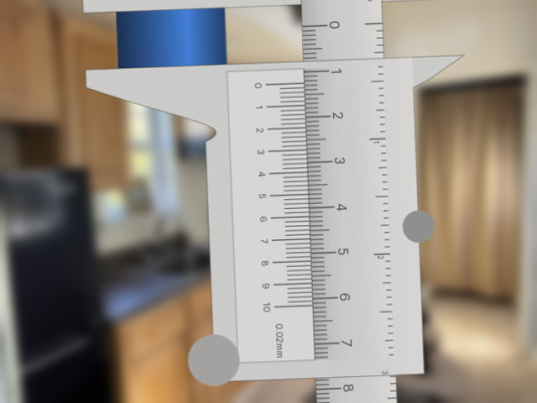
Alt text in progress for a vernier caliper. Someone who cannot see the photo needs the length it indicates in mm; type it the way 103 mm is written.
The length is 12.5 mm
